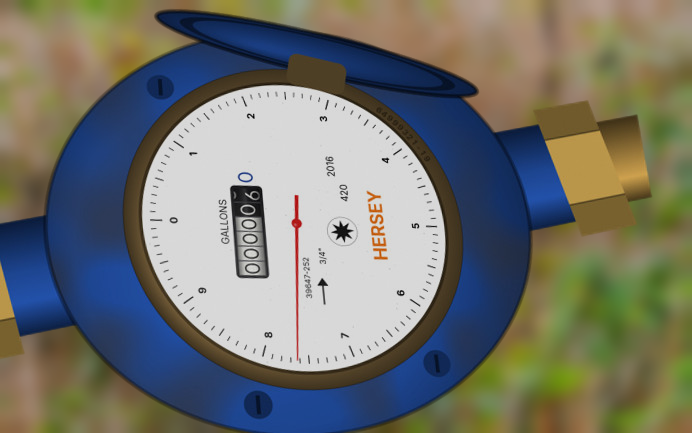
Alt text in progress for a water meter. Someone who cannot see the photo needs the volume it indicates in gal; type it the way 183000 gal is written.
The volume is 57.6 gal
